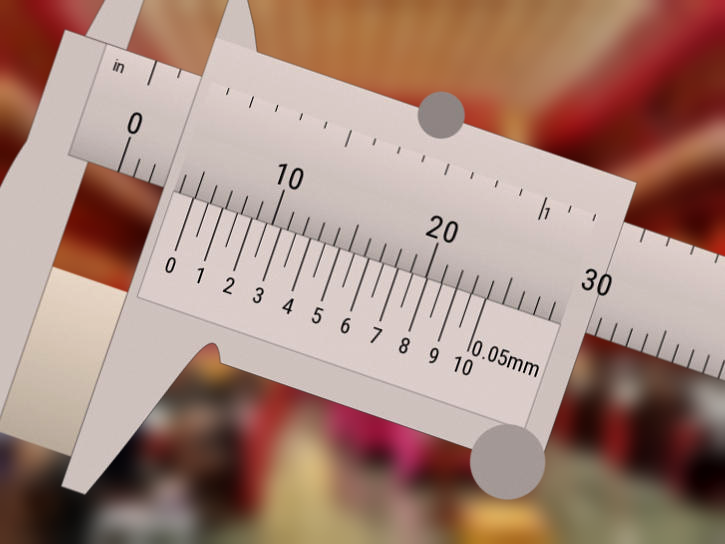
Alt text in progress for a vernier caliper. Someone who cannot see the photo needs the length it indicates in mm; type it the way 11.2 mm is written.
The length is 4.9 mm
